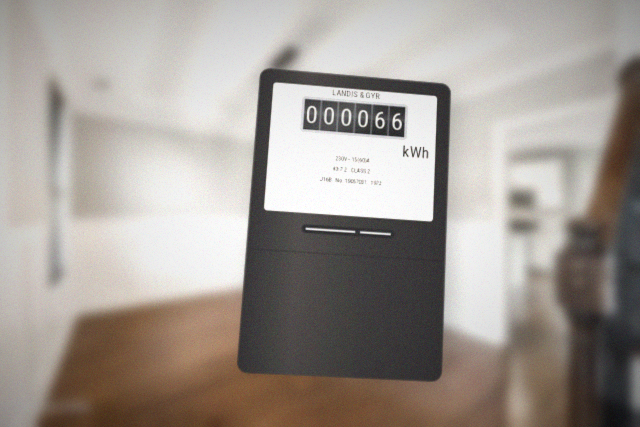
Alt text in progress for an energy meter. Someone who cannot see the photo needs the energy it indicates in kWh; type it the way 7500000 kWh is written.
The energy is 66 kWh
